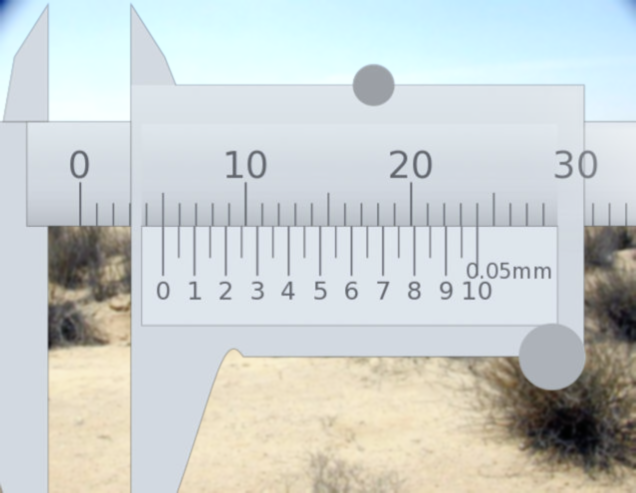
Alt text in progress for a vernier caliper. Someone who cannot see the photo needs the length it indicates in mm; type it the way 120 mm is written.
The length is 5.0 mm
